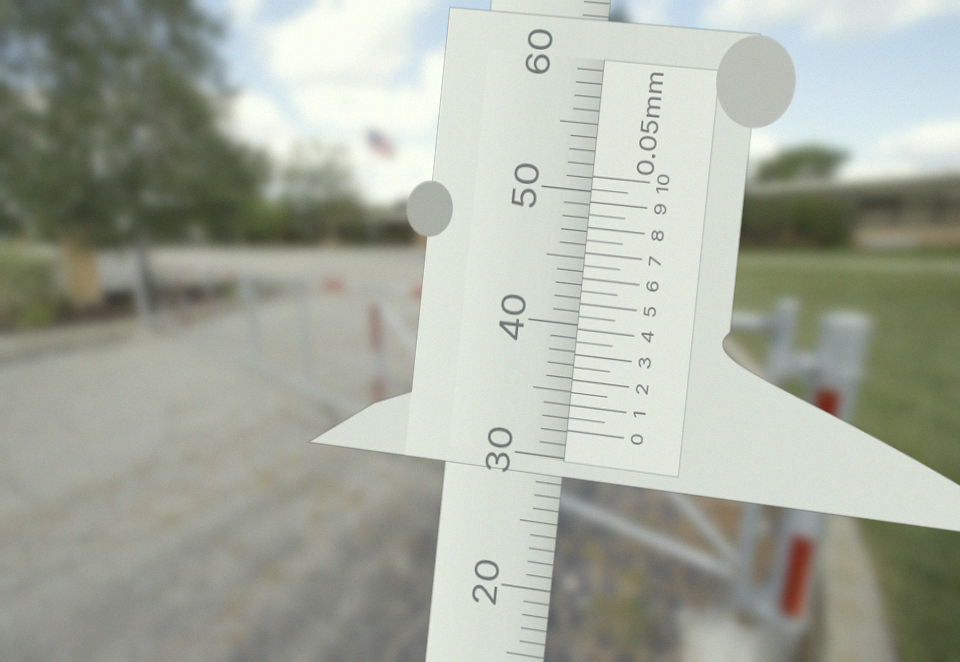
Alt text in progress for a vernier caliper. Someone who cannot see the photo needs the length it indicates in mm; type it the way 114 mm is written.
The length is 32.1 mm
